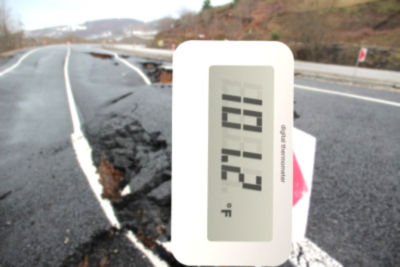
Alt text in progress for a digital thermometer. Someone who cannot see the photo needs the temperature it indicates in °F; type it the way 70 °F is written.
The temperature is 101.2 °F
